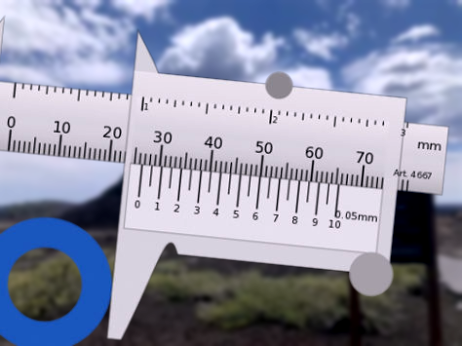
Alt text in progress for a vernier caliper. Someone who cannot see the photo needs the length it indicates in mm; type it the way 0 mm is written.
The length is 26.5 mm
